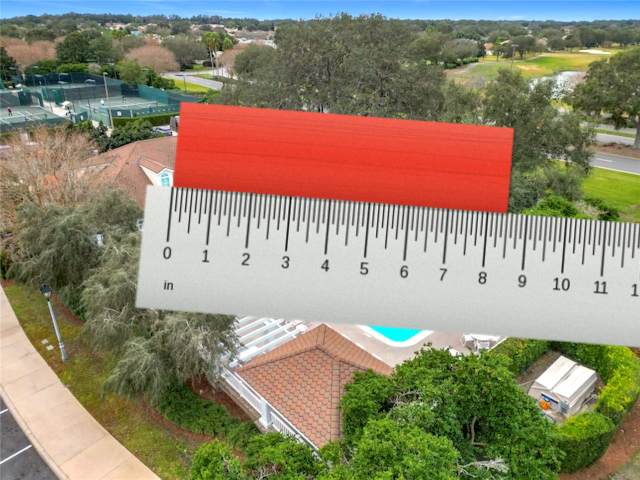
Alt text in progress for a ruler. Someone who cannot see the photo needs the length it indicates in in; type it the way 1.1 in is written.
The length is 8.5 in
